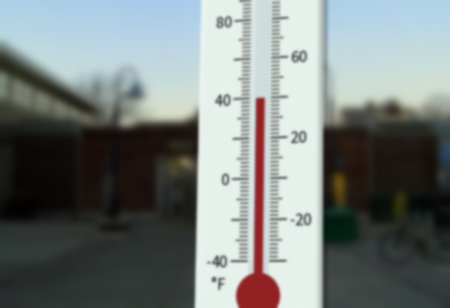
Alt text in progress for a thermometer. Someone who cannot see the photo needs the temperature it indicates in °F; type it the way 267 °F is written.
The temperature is 40 °F
